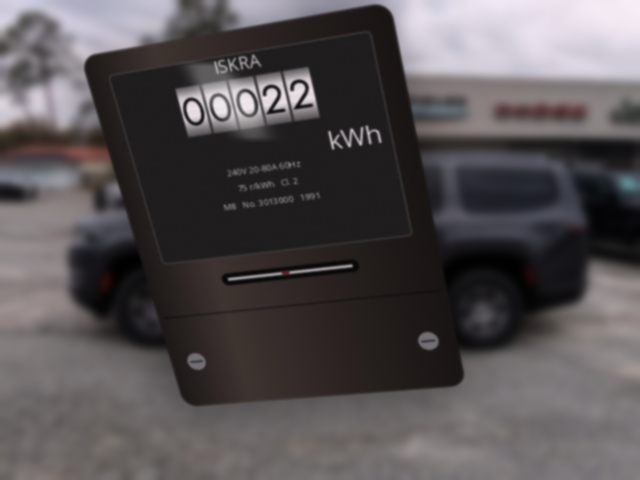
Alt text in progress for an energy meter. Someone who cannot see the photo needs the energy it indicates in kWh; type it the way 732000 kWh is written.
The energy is 22 kWh
